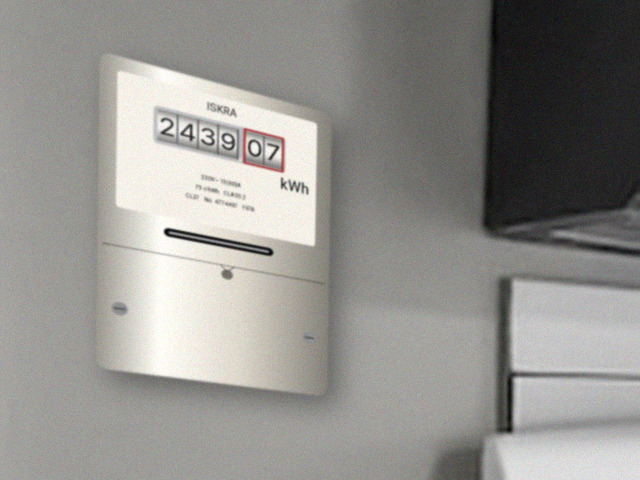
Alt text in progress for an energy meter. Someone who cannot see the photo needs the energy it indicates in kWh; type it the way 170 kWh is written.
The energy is 2439.07 kWh
